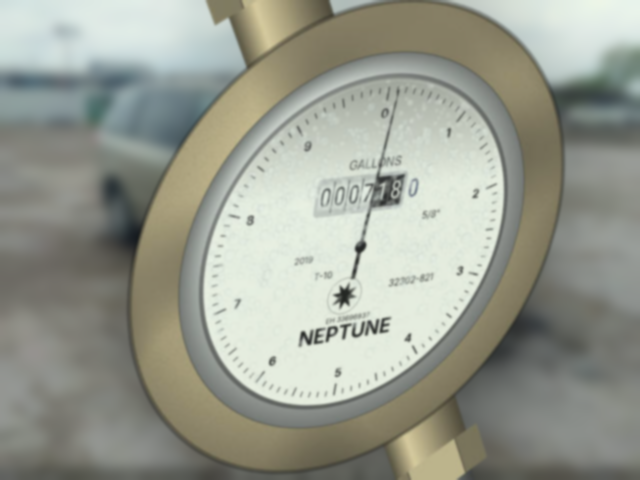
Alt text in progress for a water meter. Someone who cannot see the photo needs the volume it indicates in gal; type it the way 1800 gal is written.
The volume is 7180.1 gal
